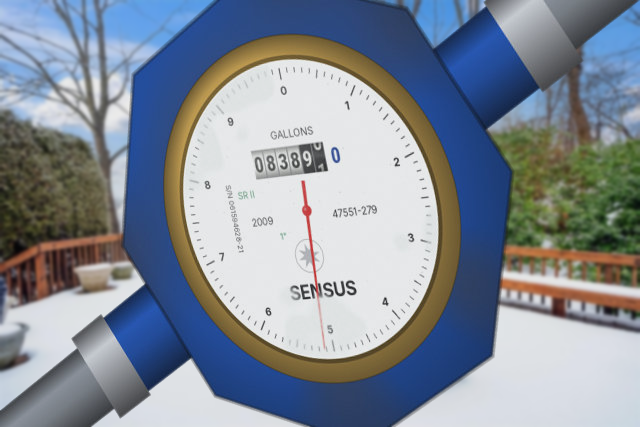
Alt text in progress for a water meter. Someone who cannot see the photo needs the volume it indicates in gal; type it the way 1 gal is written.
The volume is 838905.1 gal
